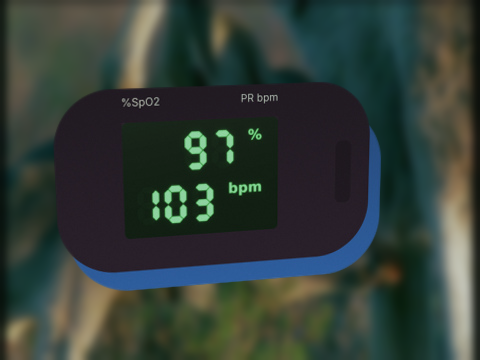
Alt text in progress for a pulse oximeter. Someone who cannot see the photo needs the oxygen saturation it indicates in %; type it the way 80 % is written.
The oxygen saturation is 97 %
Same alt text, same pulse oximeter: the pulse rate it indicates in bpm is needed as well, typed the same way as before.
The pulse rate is 103 bpm
